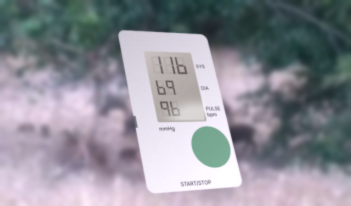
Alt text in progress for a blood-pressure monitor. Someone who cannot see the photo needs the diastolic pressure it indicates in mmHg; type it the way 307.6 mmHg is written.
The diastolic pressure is 69 mmHg
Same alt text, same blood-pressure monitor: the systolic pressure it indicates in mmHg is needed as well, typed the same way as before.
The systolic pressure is 116 mmHg
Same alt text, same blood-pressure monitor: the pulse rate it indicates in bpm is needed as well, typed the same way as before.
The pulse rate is 96 bpm
